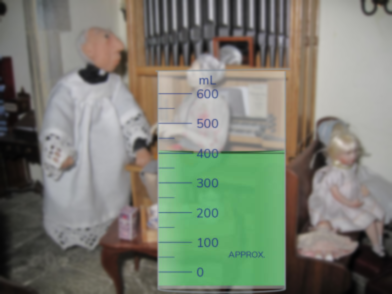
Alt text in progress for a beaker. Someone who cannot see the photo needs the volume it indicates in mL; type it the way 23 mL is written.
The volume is 400 mL
